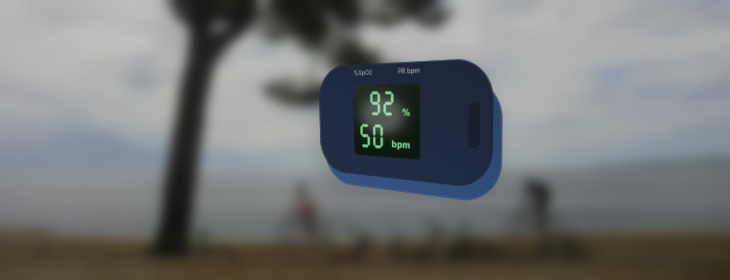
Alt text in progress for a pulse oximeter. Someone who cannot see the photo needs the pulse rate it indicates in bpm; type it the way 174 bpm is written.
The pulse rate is 50 bpm
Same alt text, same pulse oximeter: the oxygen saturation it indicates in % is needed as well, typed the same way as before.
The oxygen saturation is 92 %
